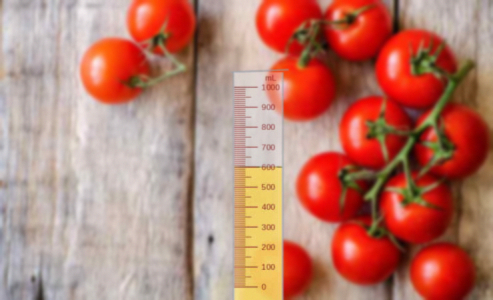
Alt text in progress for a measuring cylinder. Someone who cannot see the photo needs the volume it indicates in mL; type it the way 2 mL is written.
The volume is 600 mL
